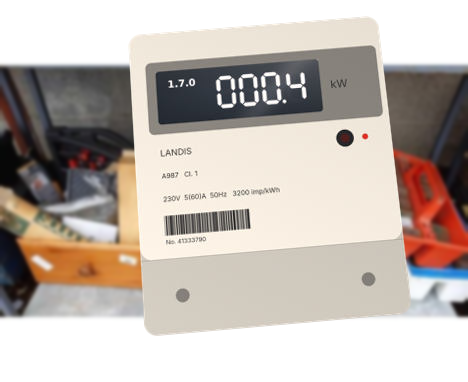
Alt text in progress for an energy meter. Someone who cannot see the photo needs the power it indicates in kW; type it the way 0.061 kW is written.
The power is 0.4 kW
